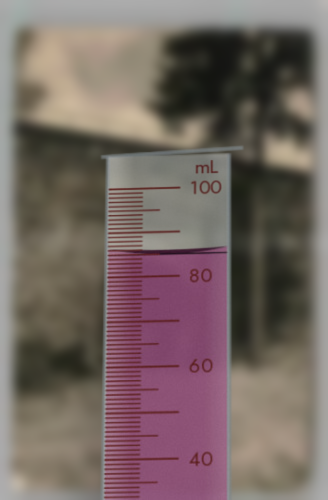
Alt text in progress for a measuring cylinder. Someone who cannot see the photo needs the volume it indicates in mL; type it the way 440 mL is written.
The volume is 85 mL
